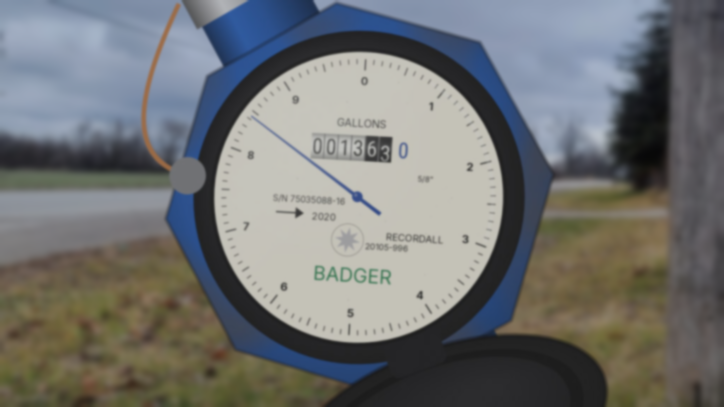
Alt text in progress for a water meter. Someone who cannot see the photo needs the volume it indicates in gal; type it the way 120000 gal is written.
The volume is 13628.4 gal
